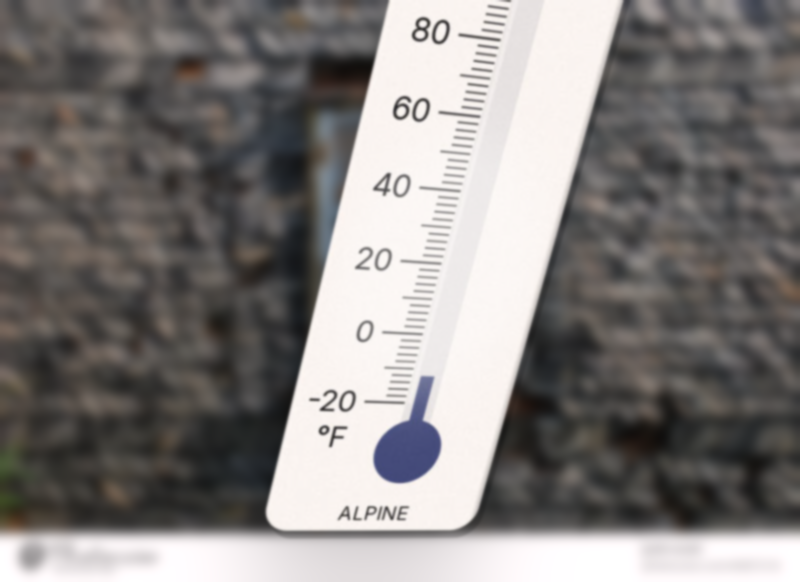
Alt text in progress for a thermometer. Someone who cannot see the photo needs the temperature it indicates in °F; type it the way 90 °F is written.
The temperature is -12 °F
